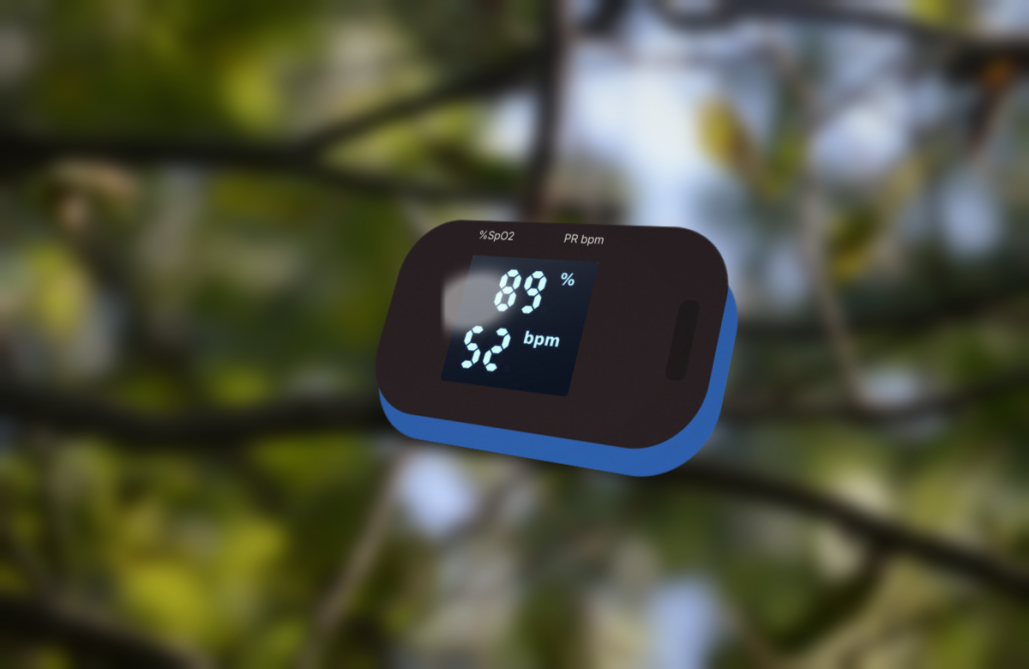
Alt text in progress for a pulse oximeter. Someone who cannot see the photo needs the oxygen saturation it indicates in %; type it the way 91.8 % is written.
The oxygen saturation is 89 %
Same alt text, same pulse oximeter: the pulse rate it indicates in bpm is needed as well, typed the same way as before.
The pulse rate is 52 bpm
